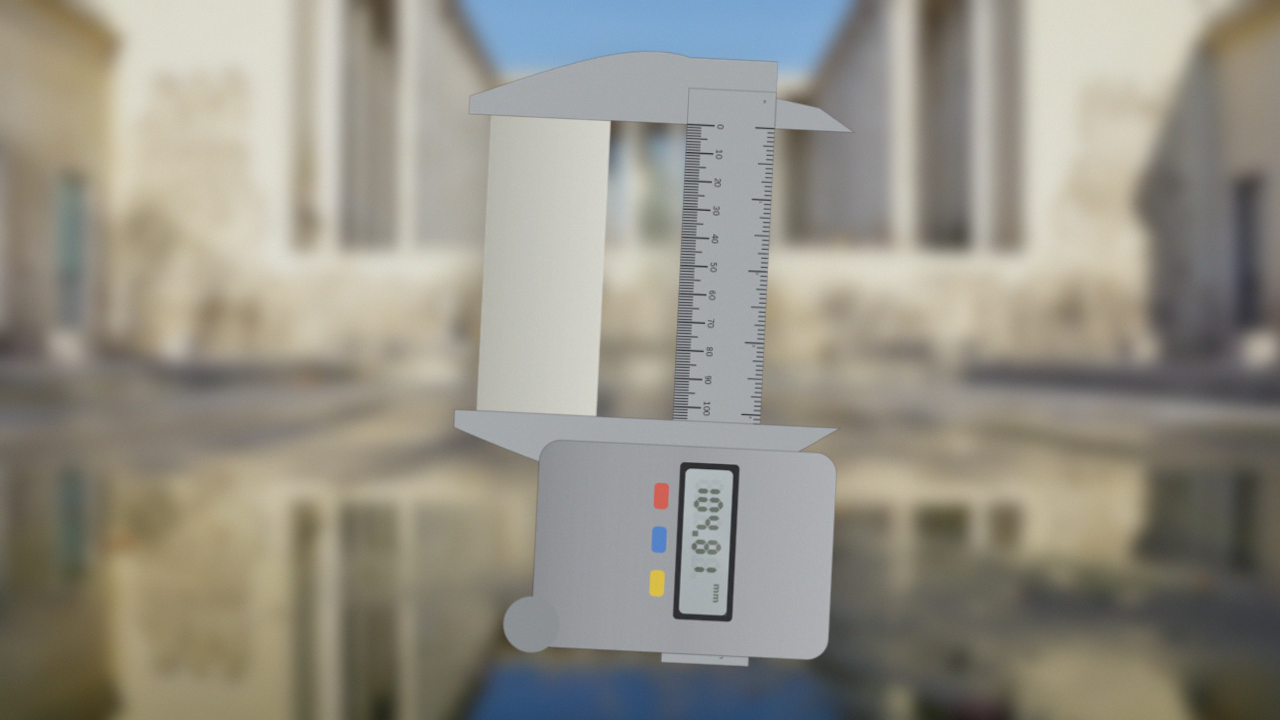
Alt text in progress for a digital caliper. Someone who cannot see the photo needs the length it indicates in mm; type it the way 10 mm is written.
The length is 104.81 mm
